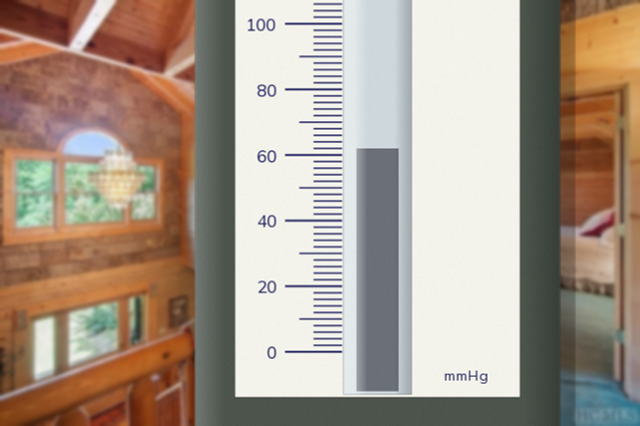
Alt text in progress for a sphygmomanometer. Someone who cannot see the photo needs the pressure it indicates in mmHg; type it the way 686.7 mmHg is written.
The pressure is 62 mmHg
